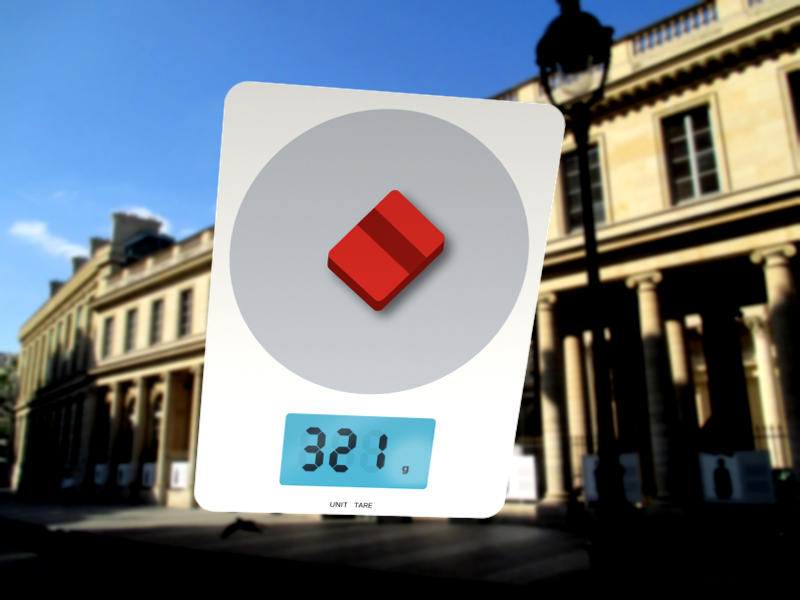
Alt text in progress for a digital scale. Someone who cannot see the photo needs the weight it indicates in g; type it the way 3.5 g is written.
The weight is 321 g
